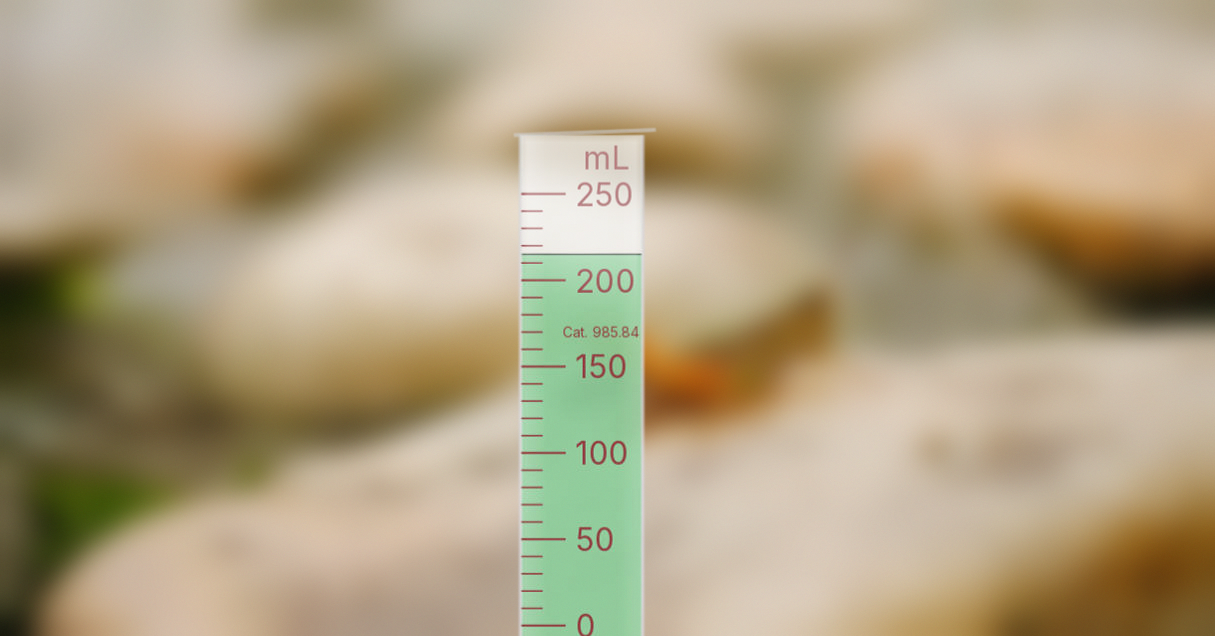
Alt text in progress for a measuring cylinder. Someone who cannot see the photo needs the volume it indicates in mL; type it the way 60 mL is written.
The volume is 215 mL
